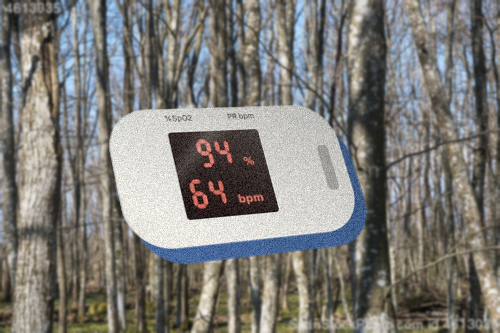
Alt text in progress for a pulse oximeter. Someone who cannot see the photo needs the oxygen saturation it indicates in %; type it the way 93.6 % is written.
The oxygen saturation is 94 %
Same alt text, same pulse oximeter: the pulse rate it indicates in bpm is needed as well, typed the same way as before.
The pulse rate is 64 bpm
